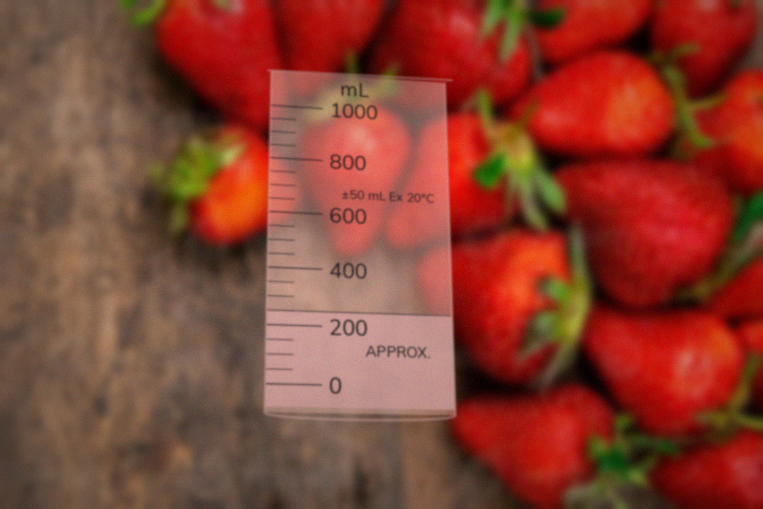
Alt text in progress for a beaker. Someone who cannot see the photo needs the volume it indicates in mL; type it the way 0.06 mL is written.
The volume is 250 mL
